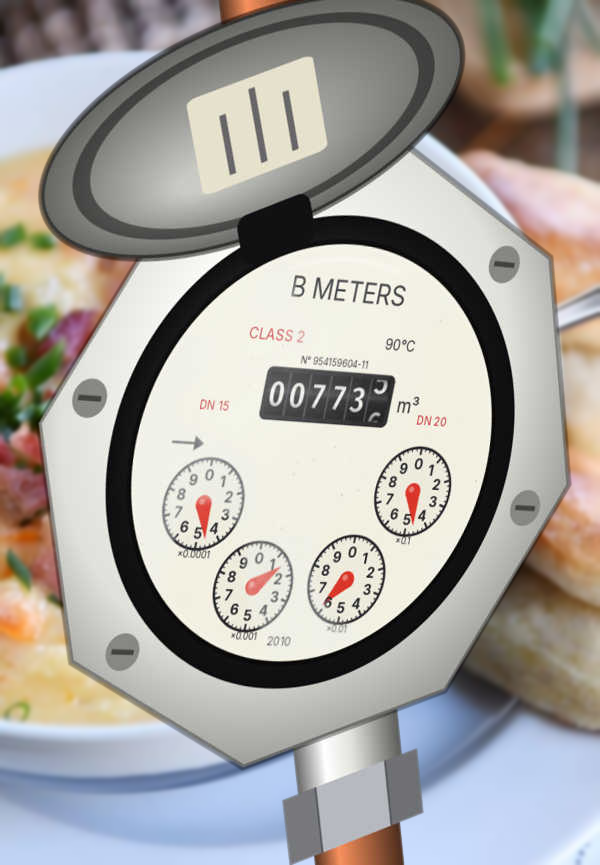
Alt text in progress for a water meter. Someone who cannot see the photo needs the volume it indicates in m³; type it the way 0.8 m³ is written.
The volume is 7735.4614 m³
